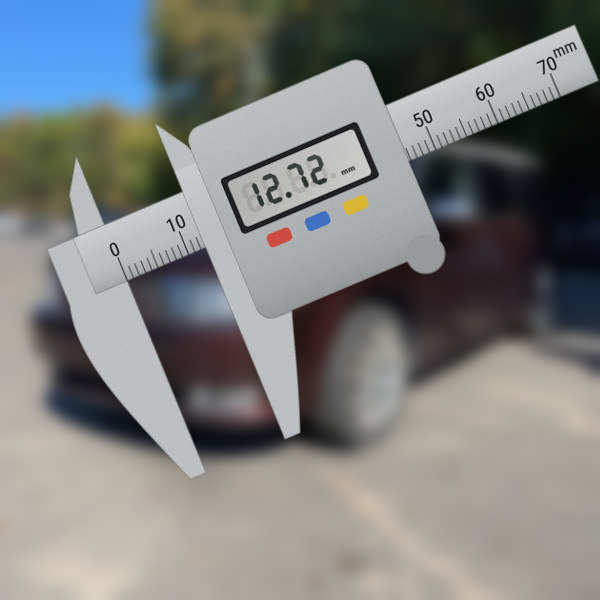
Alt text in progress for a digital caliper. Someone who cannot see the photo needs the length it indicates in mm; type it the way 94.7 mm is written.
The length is 12.72 mm
